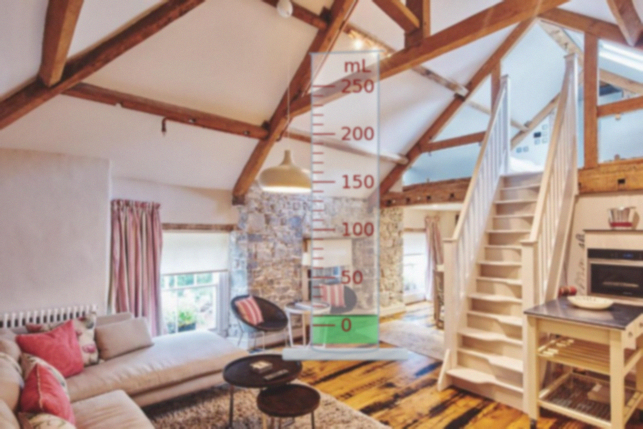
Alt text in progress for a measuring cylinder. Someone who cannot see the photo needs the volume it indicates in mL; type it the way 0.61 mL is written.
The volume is 10 mL
